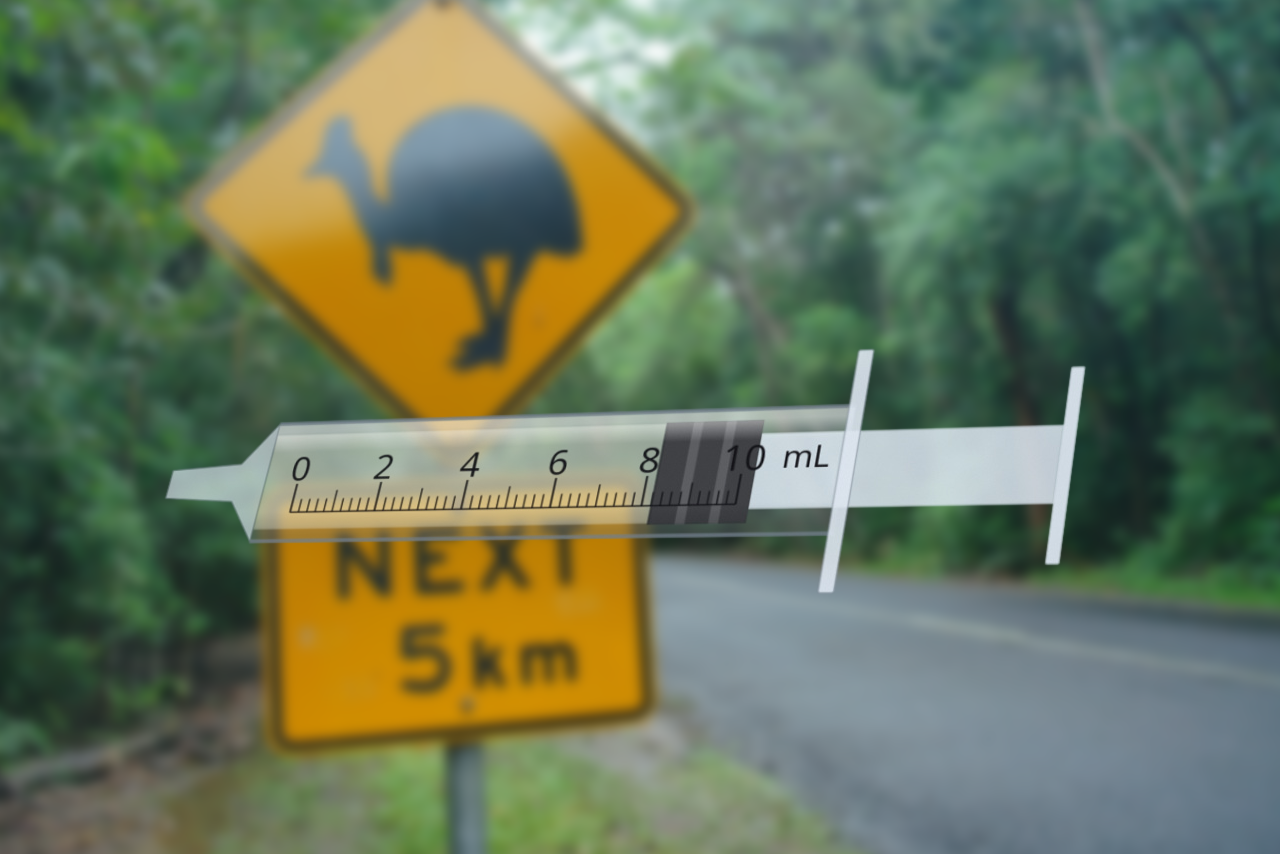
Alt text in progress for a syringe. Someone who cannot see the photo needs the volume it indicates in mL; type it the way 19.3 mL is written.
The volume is 8.2 mL
